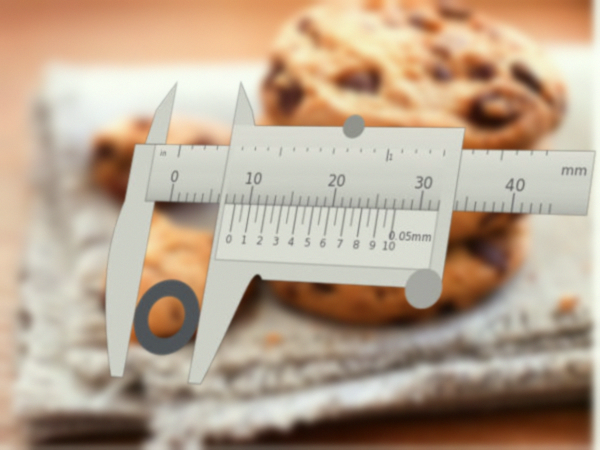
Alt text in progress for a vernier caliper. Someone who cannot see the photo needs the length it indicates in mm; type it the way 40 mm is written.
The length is 8.2 mm
